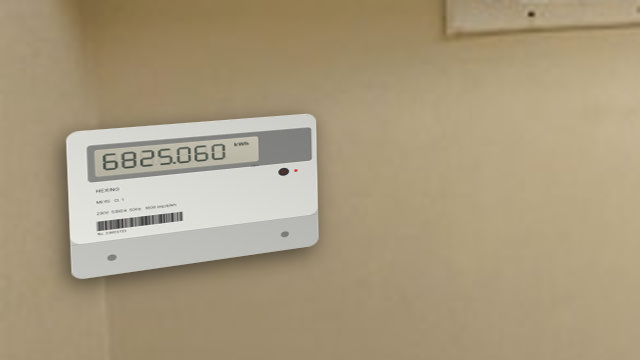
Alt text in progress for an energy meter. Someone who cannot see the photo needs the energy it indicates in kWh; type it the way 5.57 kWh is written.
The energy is 6825.060 kWh
